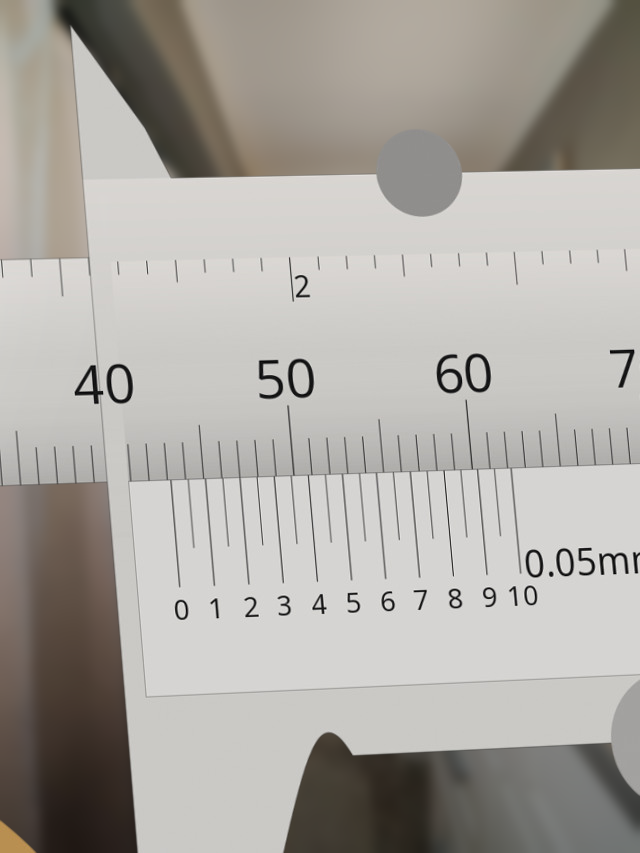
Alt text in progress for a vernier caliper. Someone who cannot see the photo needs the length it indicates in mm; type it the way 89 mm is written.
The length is 43.2 mm
